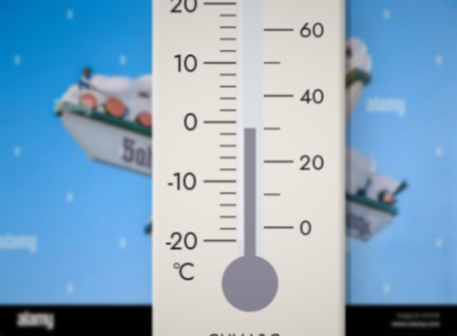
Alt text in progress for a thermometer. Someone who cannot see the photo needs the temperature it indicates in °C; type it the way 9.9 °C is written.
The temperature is -1 °C
